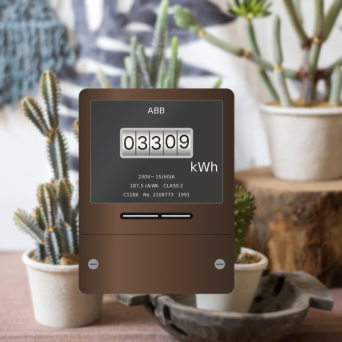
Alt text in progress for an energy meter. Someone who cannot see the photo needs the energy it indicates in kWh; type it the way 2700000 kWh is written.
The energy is 3309 kWh
